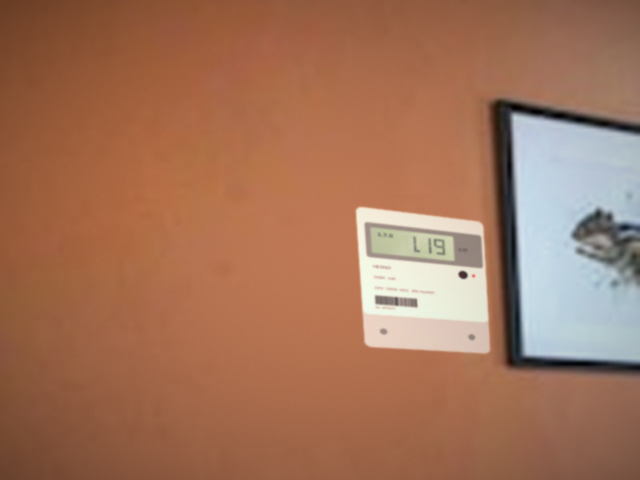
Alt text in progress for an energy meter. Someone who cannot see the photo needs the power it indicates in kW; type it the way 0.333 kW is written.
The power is 1.19 kW
